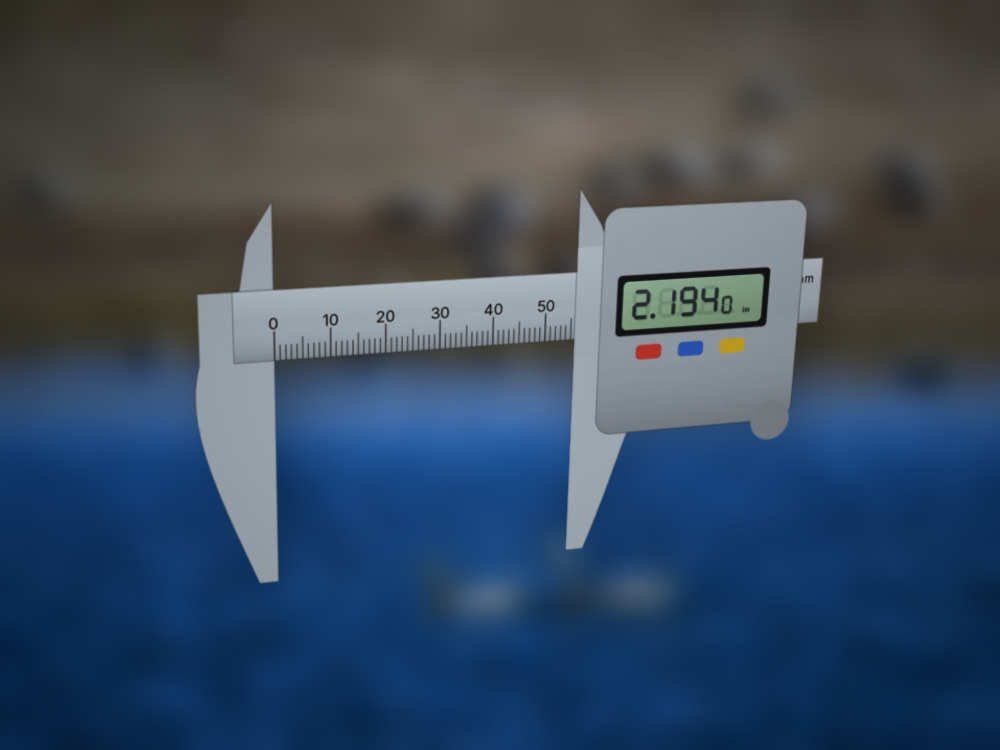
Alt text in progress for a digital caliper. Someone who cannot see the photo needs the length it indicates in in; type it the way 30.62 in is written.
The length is 2.1940 in
